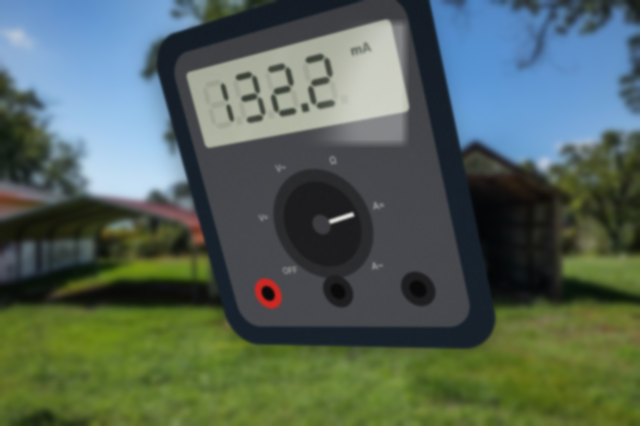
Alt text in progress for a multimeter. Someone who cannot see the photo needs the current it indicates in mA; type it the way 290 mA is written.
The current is 132.2 mA
